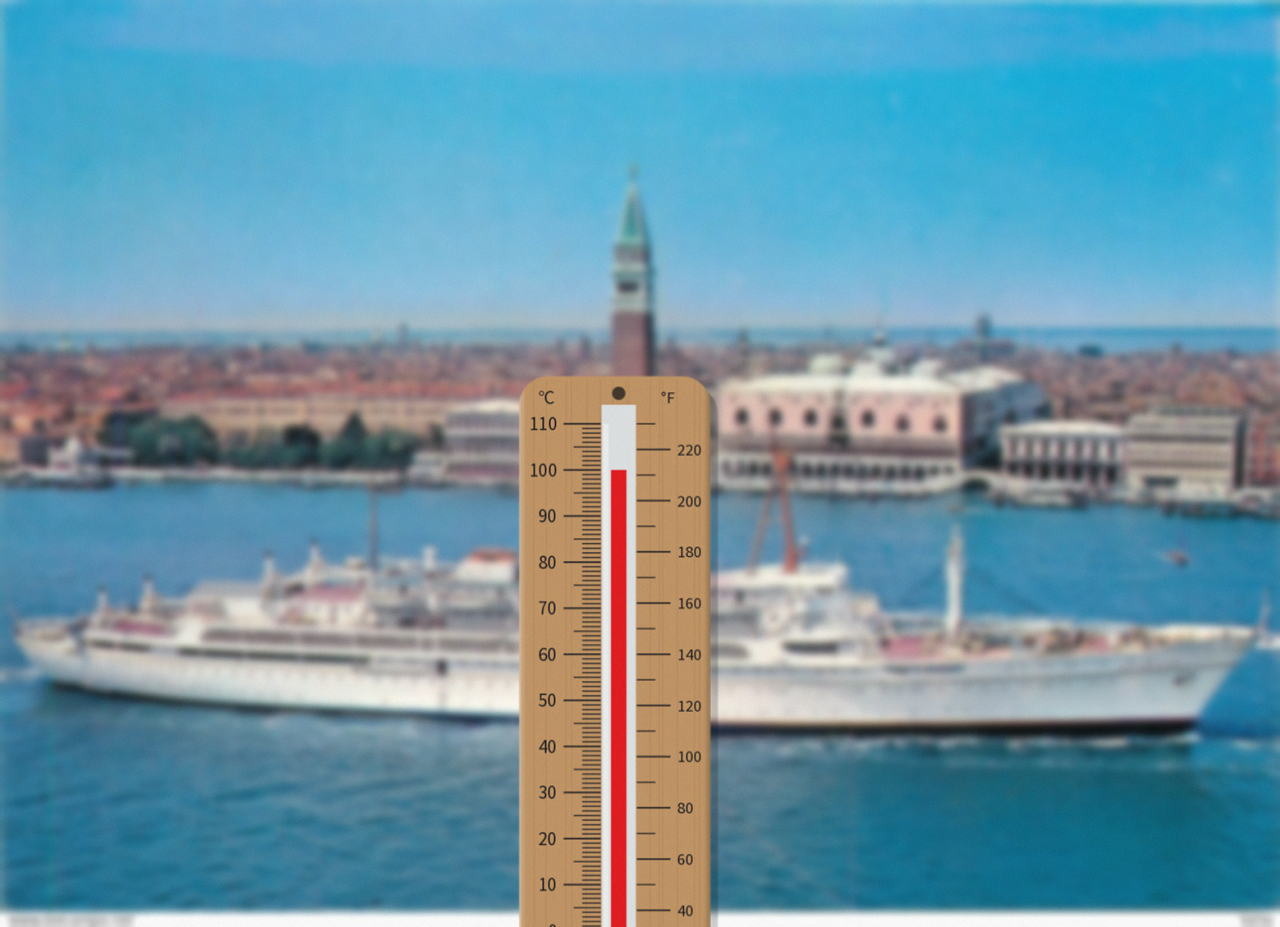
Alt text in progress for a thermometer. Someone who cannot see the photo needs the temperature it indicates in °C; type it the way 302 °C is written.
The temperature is 100 °C
